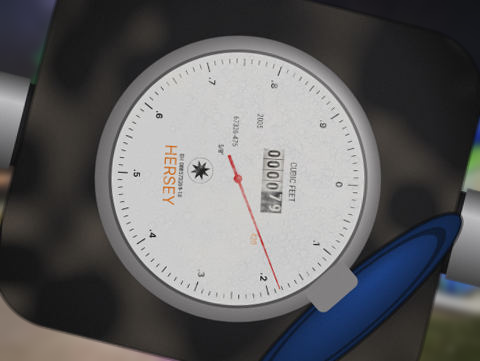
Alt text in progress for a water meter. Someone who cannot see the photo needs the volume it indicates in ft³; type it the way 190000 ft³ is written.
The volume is 79.18 ft³
